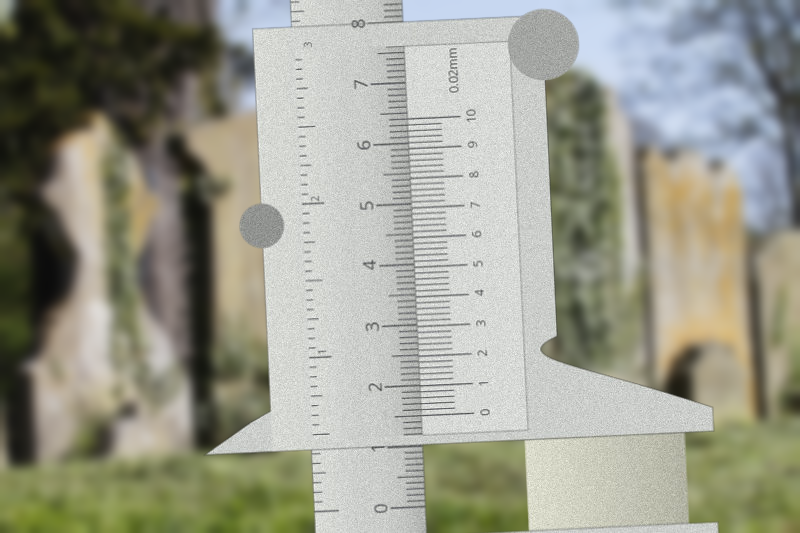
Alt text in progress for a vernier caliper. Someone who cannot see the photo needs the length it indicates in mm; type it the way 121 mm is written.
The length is 15.0 mm
